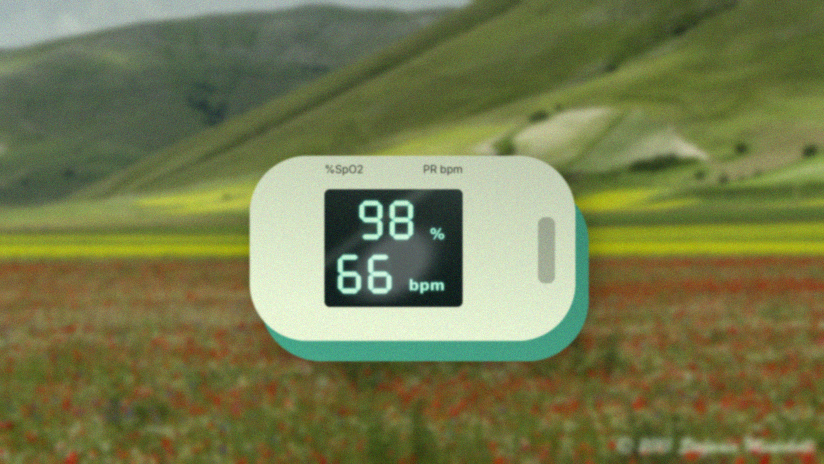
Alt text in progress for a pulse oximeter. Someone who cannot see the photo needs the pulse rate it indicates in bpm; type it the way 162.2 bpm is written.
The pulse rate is 66 bpm
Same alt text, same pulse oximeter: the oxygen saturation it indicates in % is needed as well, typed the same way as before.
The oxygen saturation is 98 %
